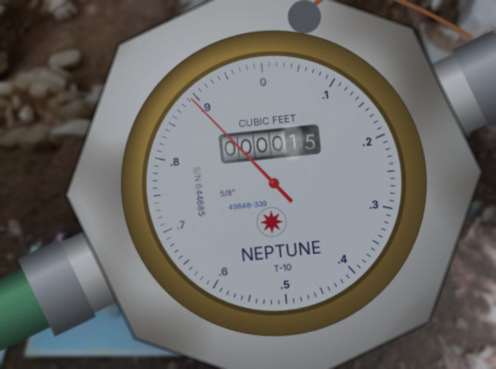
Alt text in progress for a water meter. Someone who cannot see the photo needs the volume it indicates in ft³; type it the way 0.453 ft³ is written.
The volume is 14.89 ft³
